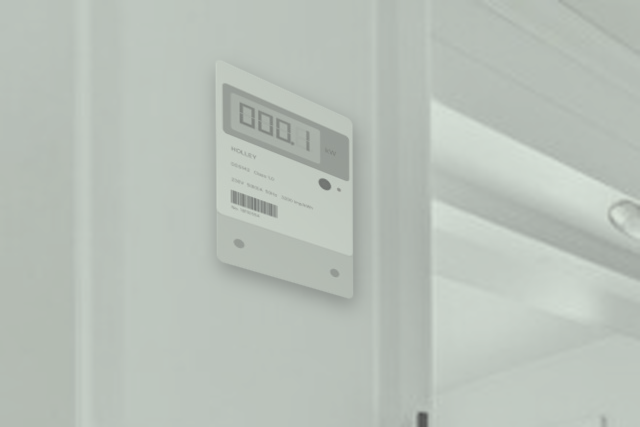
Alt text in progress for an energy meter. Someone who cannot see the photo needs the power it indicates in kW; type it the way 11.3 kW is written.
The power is 0.1 kW
